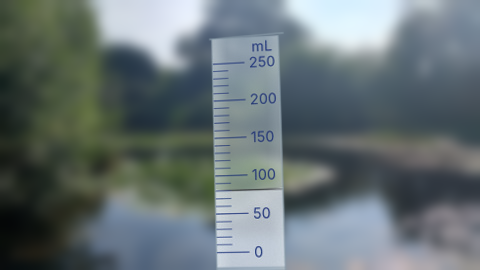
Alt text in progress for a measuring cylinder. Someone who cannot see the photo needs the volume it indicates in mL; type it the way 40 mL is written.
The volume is 80 mL
